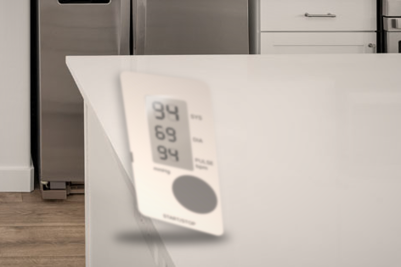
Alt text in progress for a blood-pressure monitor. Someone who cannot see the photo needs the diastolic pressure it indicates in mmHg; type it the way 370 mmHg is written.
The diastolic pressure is 69 mmHg
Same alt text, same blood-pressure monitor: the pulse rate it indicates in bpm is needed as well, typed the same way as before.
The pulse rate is 94 bpm
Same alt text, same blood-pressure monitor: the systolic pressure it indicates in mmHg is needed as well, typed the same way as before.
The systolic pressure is 94 mmHg
